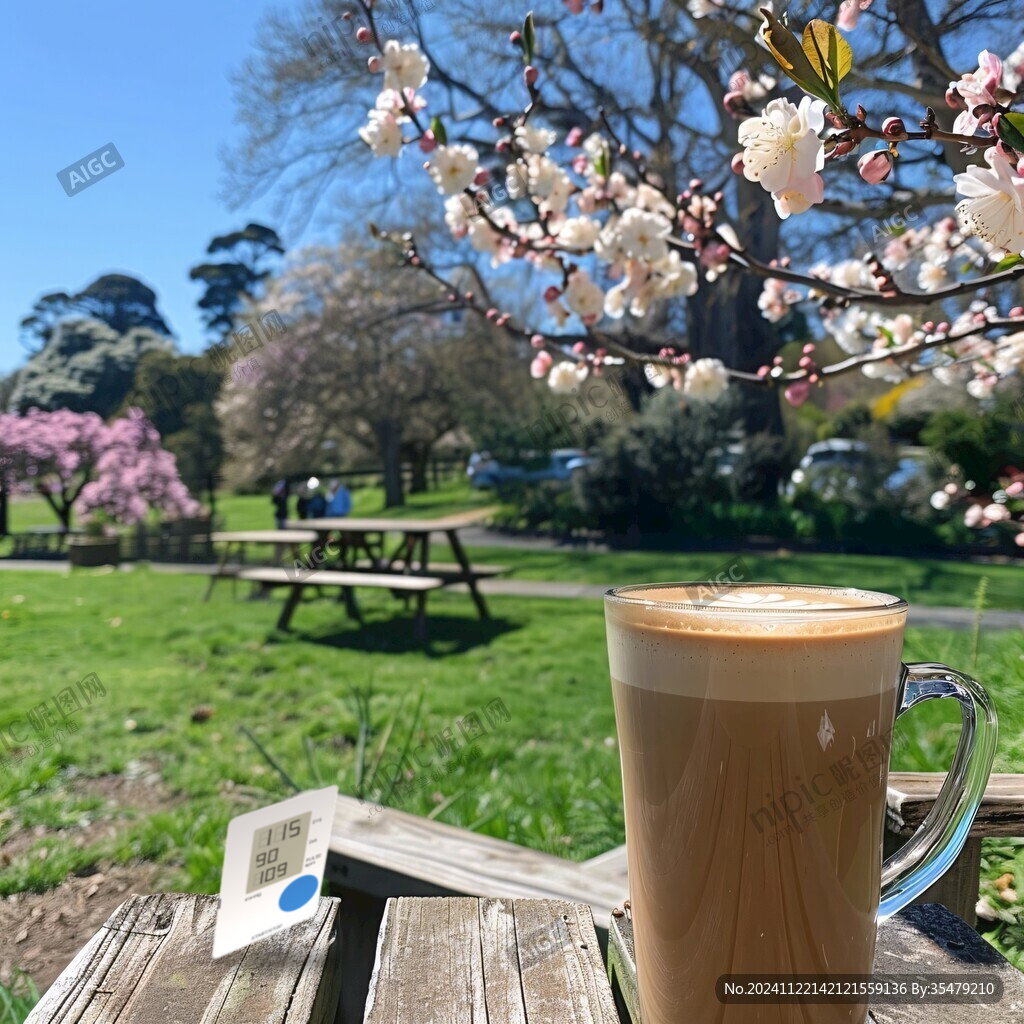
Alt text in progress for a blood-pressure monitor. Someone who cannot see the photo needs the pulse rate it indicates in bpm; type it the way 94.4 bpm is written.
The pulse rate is 109 bpm
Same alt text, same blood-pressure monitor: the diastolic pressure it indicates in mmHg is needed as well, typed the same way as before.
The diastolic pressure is 90 mmHg
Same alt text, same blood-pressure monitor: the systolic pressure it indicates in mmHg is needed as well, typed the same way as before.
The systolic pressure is 115 mmHg
